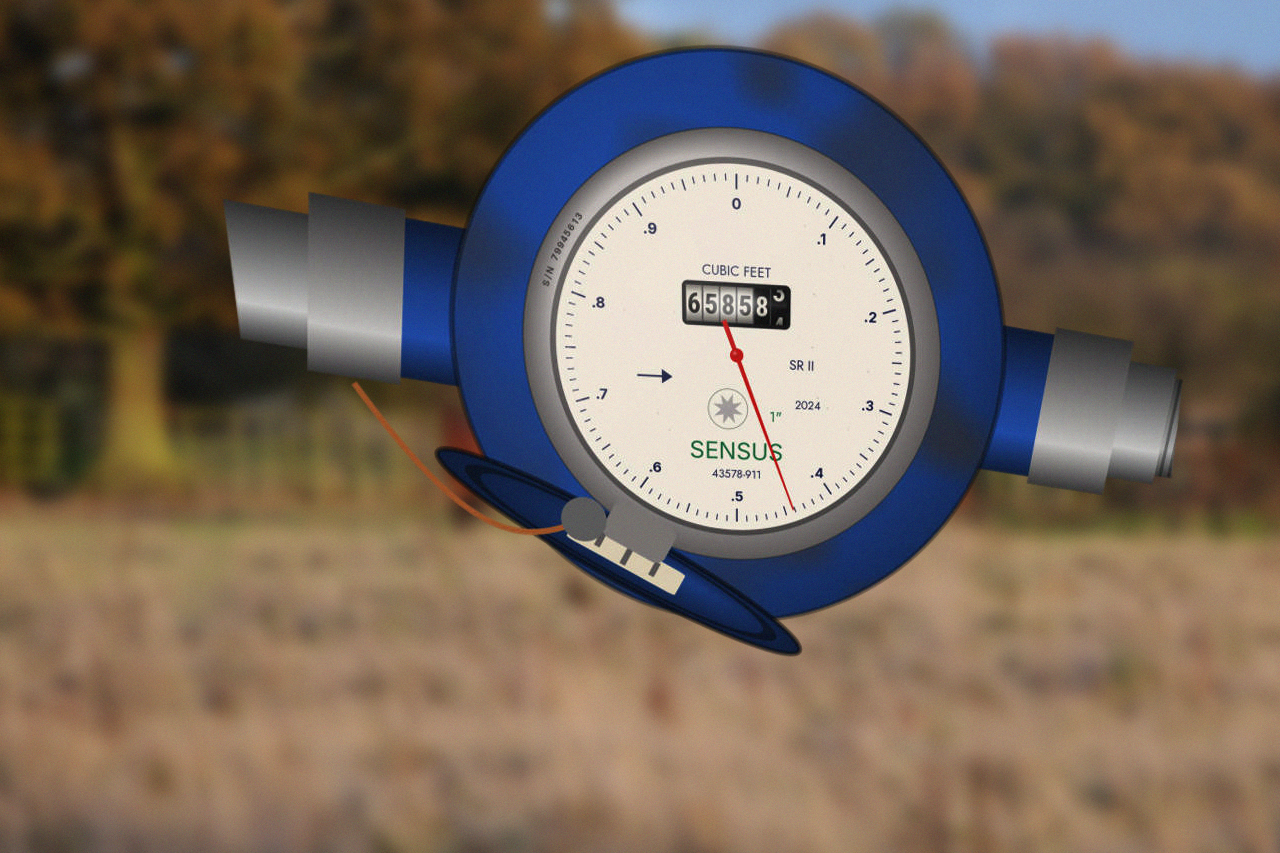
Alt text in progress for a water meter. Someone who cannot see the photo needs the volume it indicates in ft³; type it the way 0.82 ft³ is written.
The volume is 658583.44 ft³
